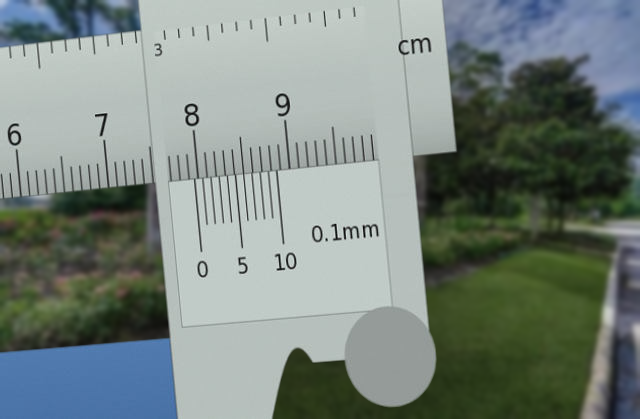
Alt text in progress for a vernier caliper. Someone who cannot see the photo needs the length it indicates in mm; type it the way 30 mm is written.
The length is 79.6 mm
